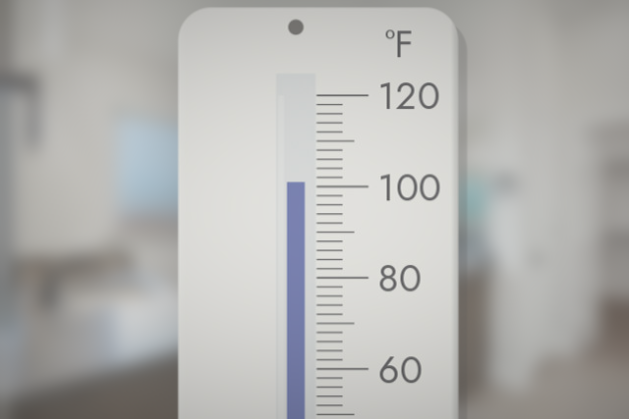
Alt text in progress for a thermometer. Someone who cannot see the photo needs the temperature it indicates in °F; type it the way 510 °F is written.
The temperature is 101 °F
